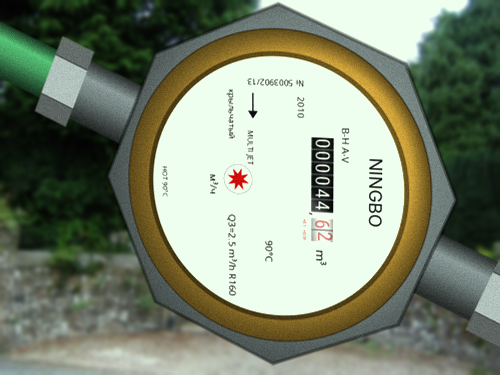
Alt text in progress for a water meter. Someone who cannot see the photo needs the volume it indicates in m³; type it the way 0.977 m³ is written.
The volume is 44.62 m³
